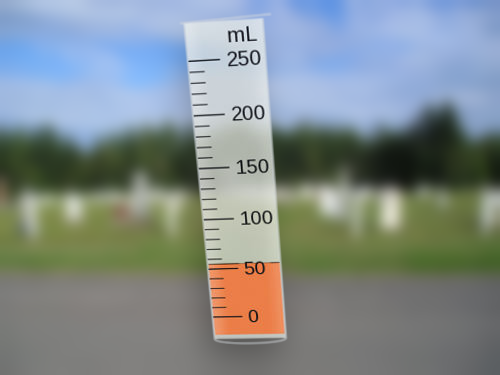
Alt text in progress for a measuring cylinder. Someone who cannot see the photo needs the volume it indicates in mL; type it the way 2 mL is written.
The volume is 55 mL
